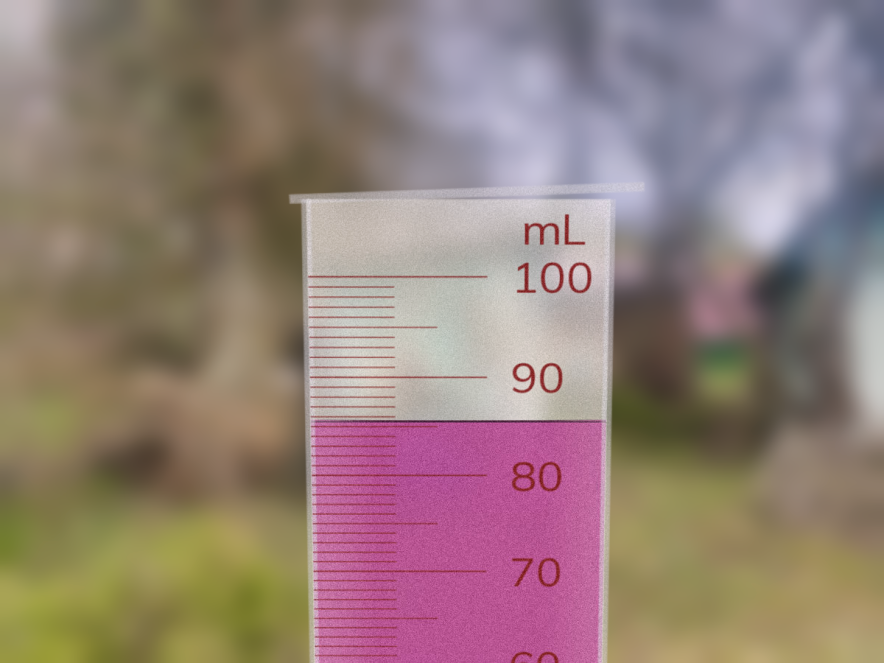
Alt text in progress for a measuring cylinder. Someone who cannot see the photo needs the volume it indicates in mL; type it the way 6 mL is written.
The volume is 85.5 mL
